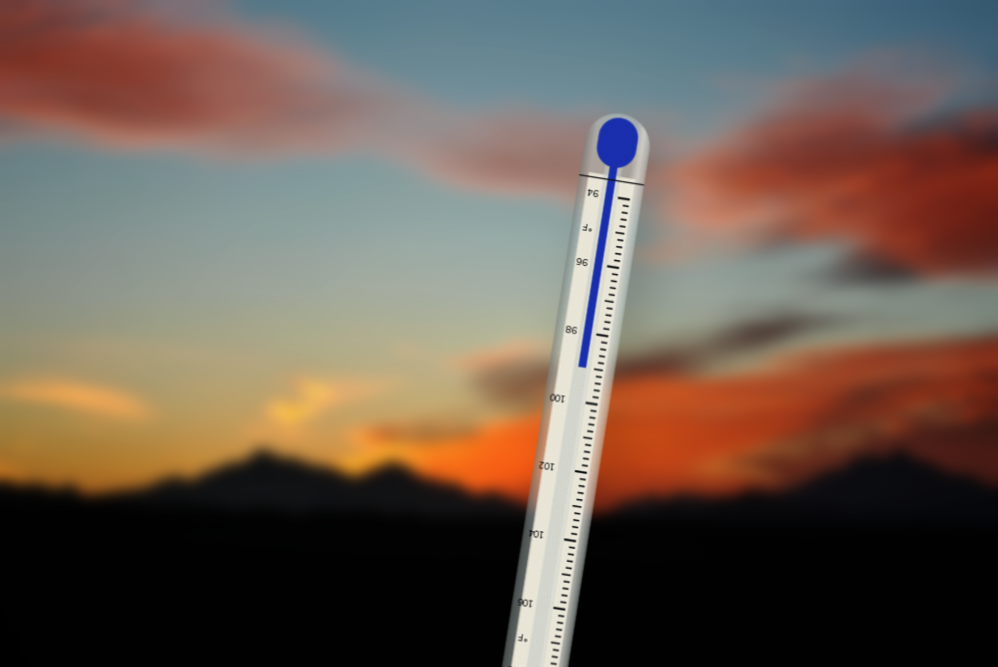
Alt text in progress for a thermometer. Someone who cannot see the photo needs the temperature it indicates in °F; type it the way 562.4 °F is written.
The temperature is 99 °F
